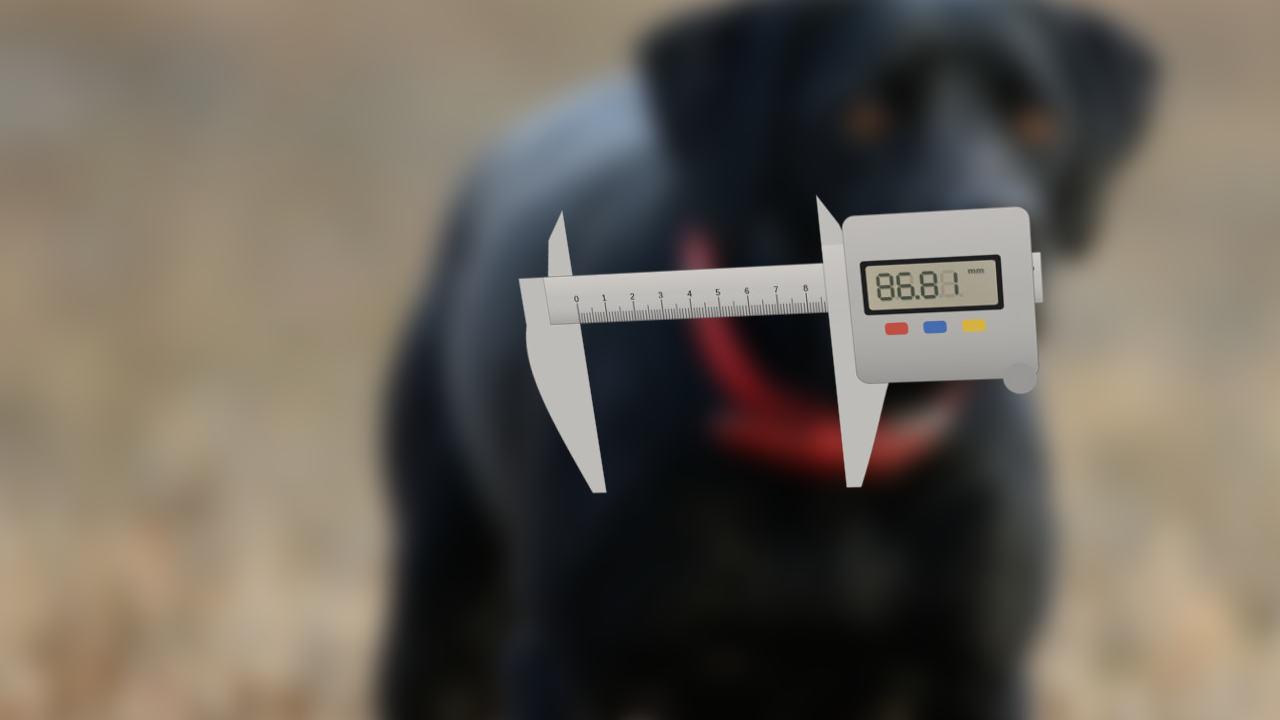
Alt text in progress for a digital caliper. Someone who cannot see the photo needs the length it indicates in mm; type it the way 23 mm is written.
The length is 86.81 mm
